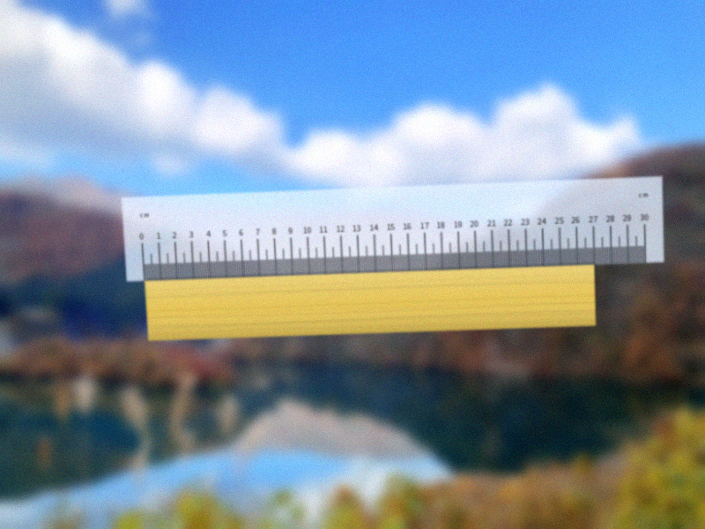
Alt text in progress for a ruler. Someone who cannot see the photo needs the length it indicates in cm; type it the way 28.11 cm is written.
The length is 27 cm
